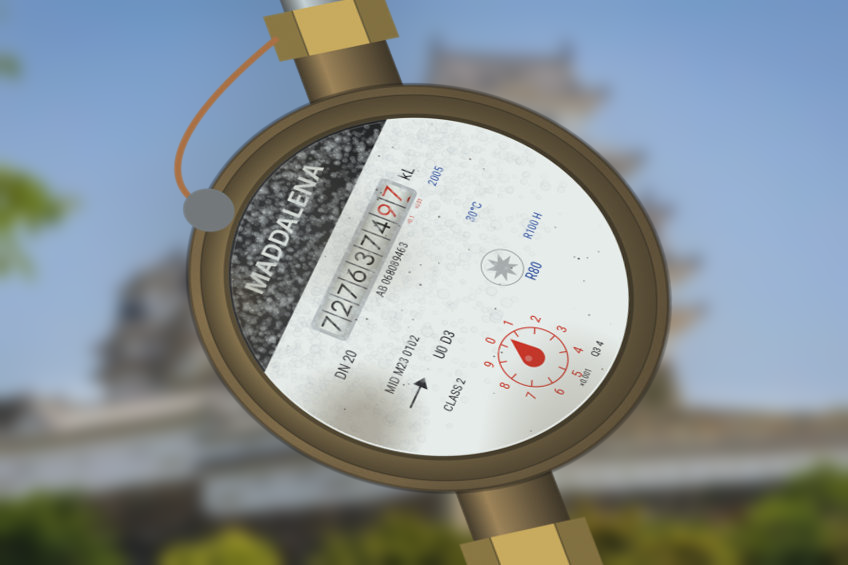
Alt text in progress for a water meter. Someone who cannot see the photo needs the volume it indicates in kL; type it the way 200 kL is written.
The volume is 7276374.970 kL
